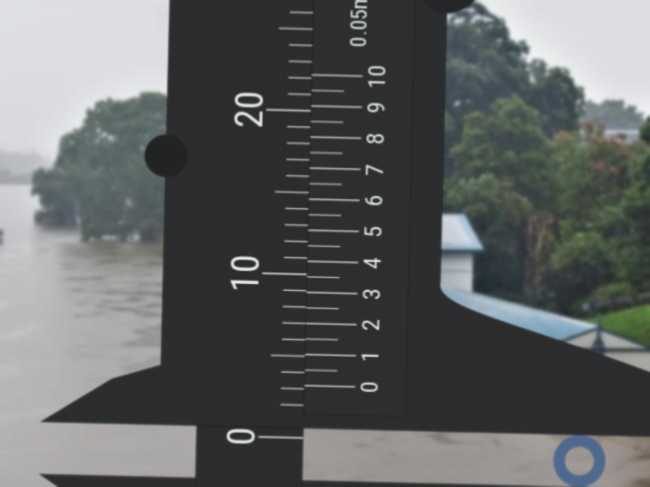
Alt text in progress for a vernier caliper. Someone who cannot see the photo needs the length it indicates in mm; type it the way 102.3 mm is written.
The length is 3.2 mm
